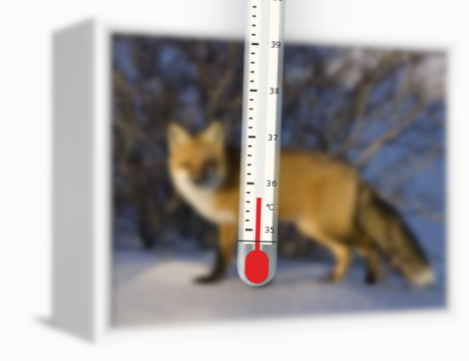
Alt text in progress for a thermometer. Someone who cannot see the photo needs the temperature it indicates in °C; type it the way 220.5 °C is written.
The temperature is 35.7 °C
